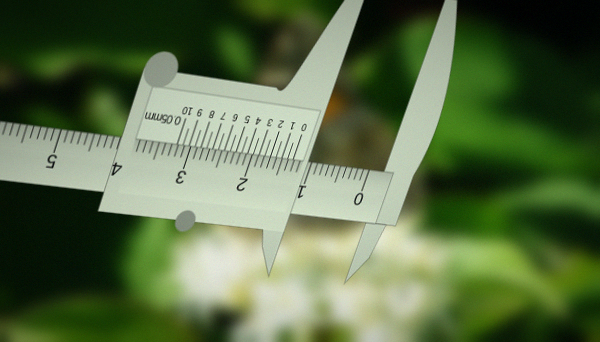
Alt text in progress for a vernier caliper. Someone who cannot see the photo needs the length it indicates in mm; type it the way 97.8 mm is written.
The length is 13.2 mm
